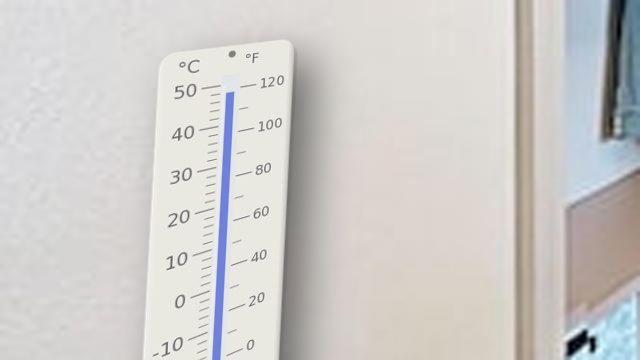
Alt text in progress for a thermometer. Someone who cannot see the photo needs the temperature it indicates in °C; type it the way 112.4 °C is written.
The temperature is 48 °C
